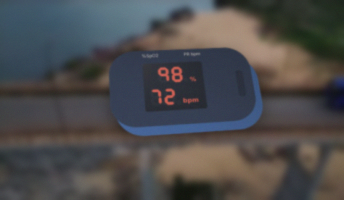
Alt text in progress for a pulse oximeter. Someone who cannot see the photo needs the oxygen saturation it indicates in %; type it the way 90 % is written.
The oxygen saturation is 98 %
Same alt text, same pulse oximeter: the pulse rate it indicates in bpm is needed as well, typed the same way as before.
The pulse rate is 72 bpm
